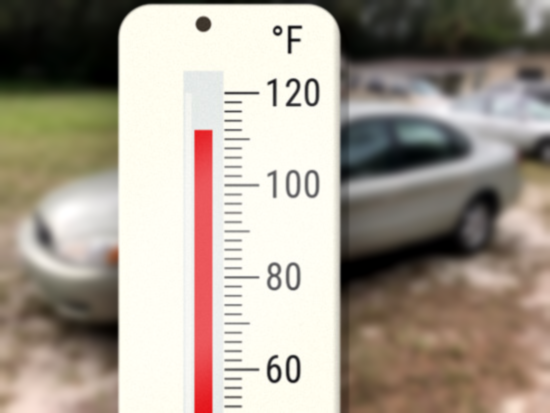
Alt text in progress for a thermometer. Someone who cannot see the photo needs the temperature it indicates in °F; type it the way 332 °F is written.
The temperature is 112 °F
